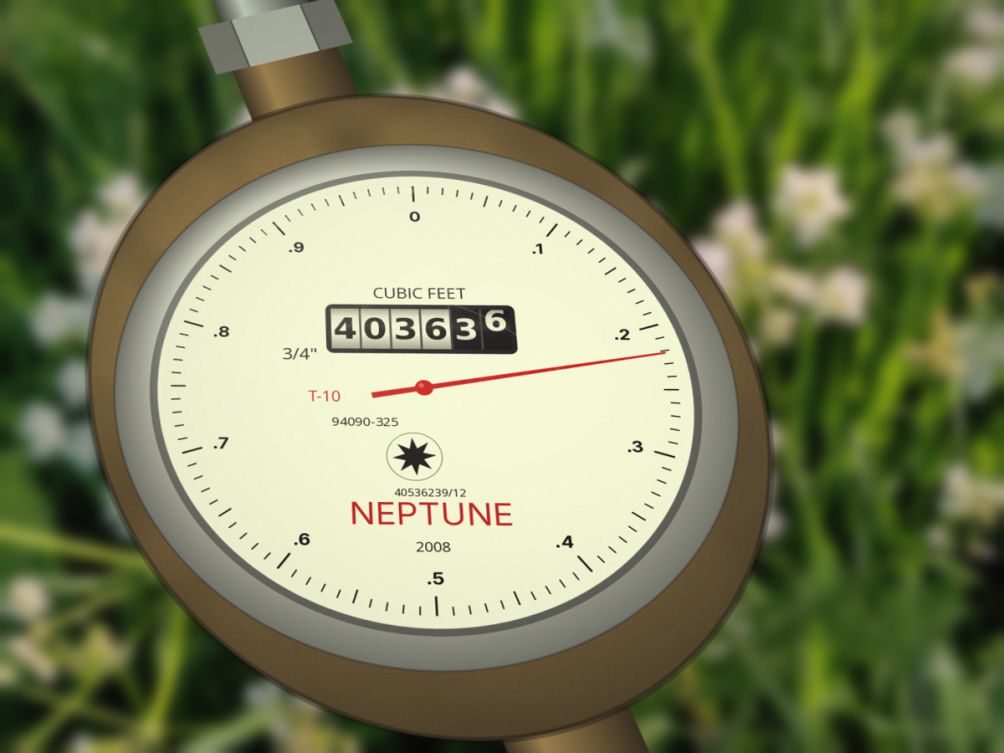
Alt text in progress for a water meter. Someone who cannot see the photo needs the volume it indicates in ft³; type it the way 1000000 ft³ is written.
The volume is 403636.22 ft³
